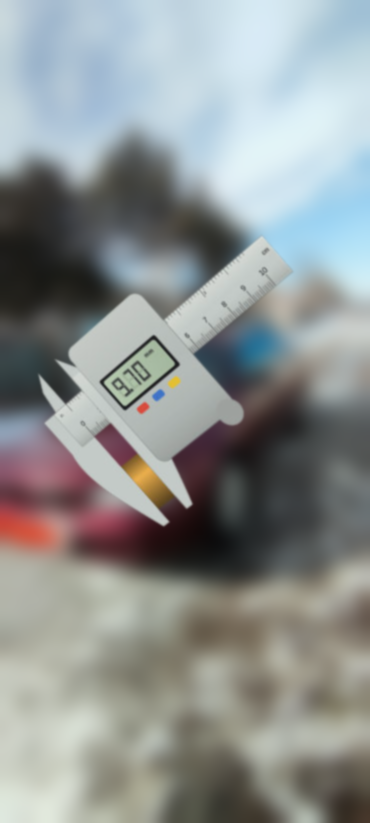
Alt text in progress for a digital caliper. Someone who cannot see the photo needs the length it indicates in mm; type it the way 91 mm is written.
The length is 9.70 mm
